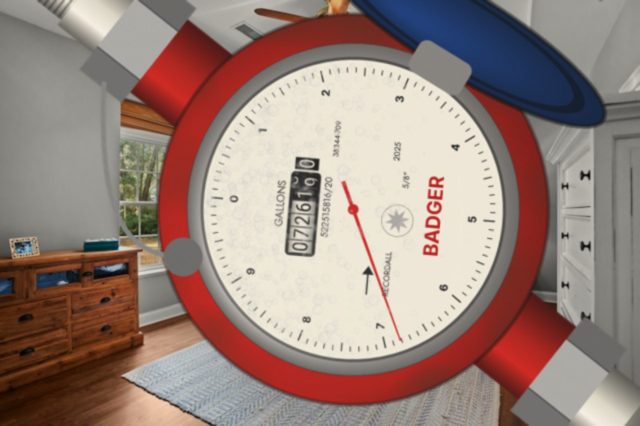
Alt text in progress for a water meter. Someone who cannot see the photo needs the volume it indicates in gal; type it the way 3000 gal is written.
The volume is 726186.8 gal
